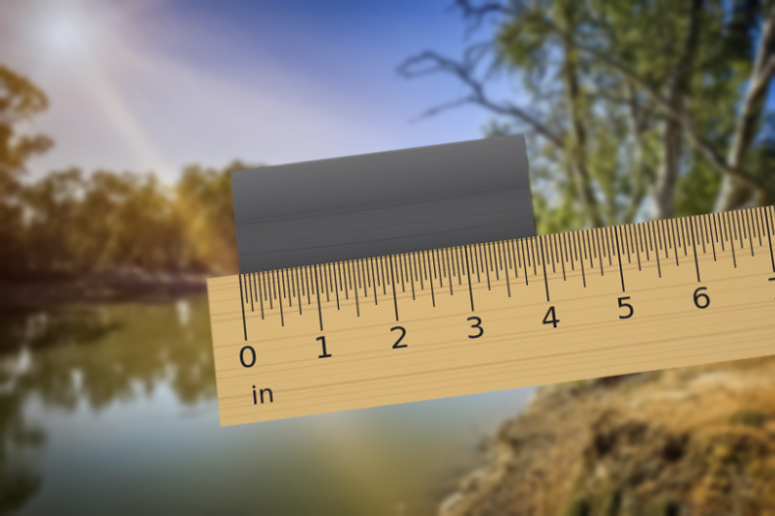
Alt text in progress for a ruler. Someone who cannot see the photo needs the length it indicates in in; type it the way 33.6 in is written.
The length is 3.9375 in
